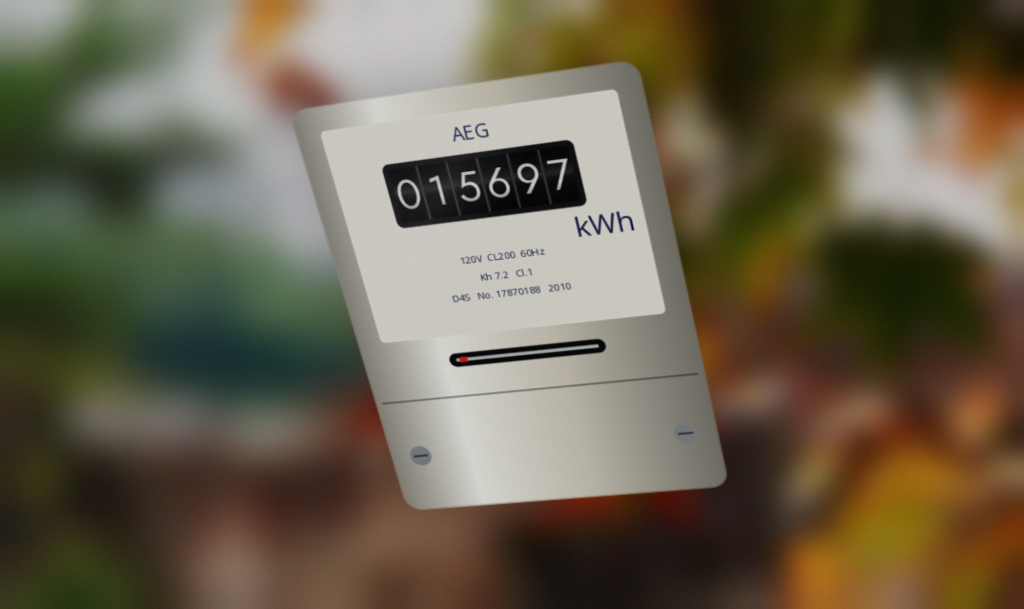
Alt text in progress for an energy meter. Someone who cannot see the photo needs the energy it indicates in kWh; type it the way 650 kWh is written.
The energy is 15697 kWh
